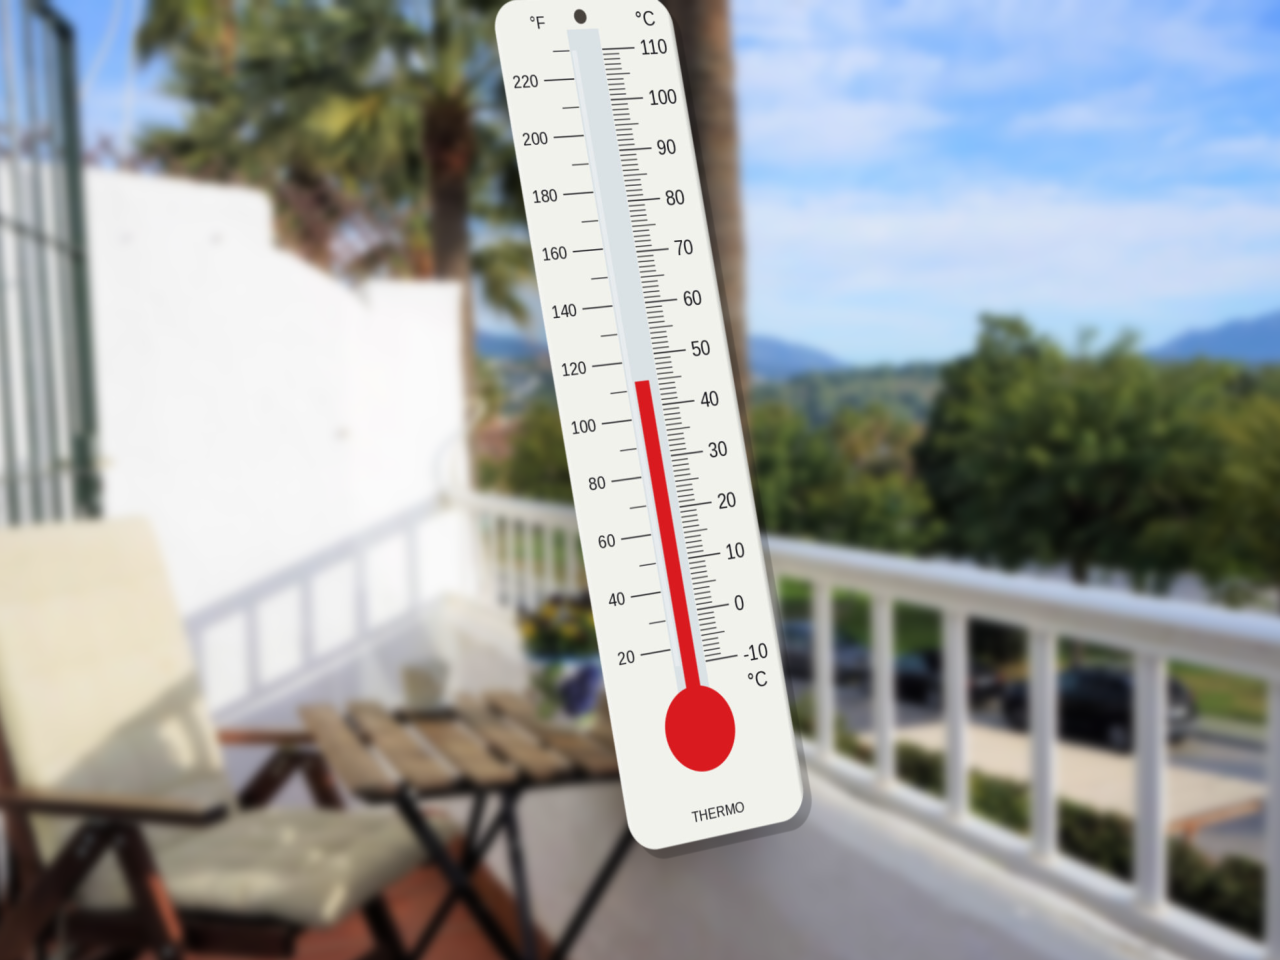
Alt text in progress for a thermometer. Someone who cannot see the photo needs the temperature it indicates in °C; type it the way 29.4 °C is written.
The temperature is 45 °C
